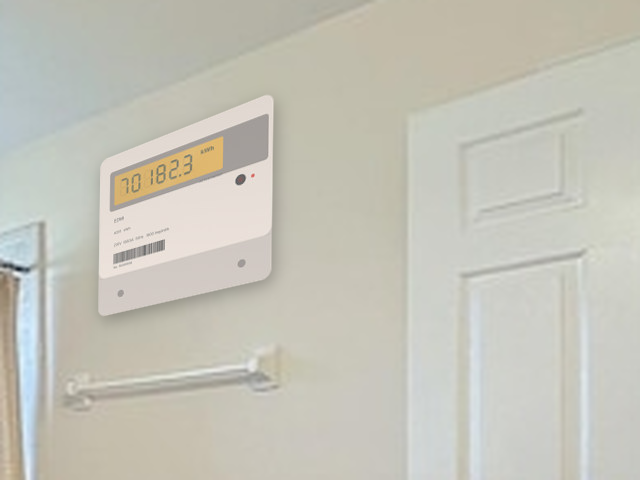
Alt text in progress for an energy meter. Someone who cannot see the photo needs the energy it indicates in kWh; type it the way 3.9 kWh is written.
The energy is 70182.3 kWh
